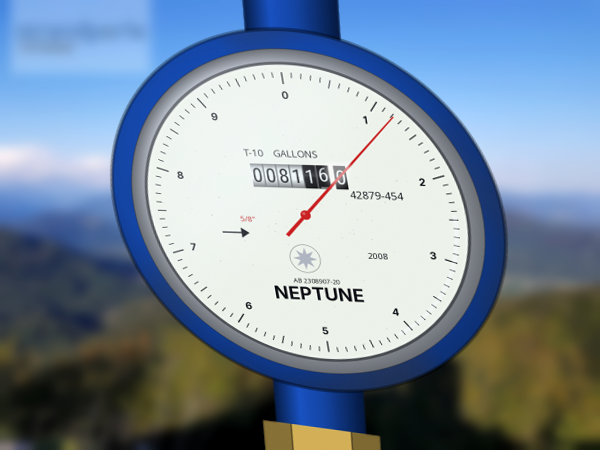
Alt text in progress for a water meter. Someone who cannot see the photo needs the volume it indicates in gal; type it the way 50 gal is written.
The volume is 81161.2 gal
